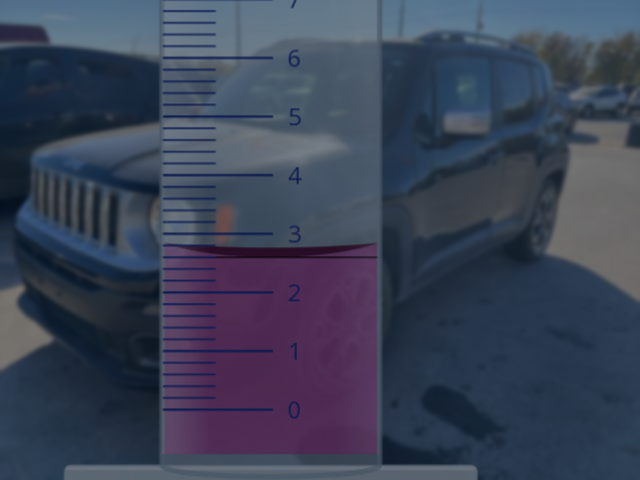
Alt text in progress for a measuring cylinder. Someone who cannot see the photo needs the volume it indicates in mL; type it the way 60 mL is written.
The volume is 2.6 mL
